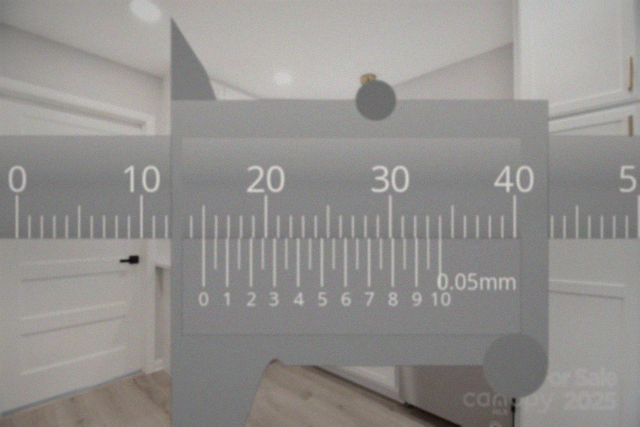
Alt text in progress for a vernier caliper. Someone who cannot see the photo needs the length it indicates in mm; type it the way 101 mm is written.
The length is 15.0 mm
